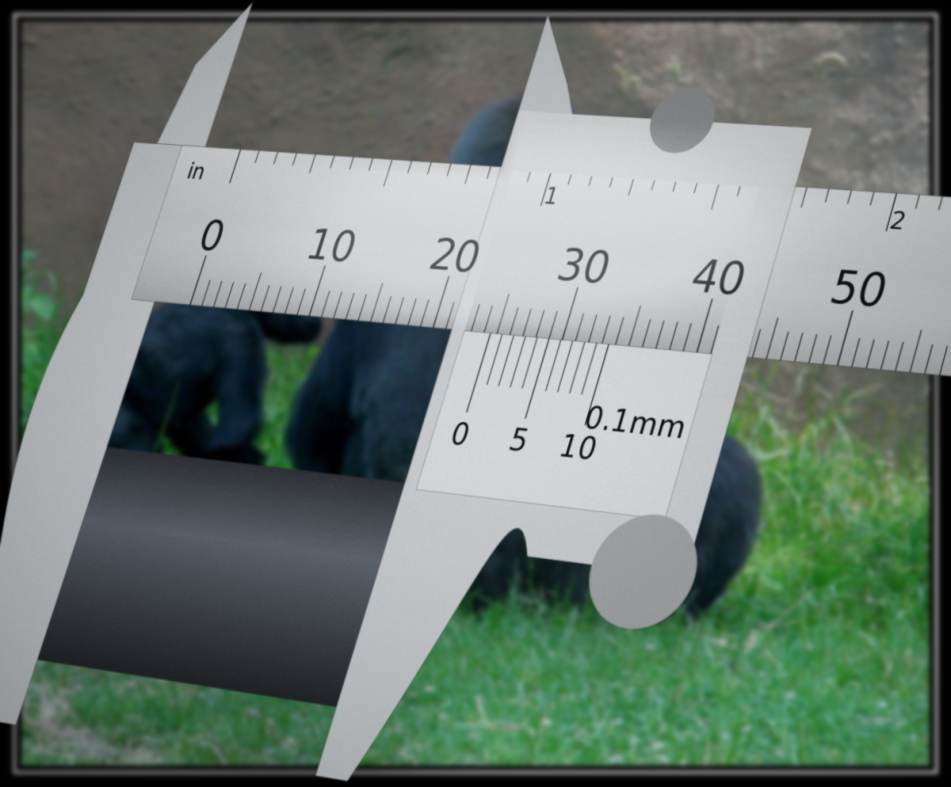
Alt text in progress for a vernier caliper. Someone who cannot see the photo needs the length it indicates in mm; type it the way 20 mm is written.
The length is 24.5 mm
